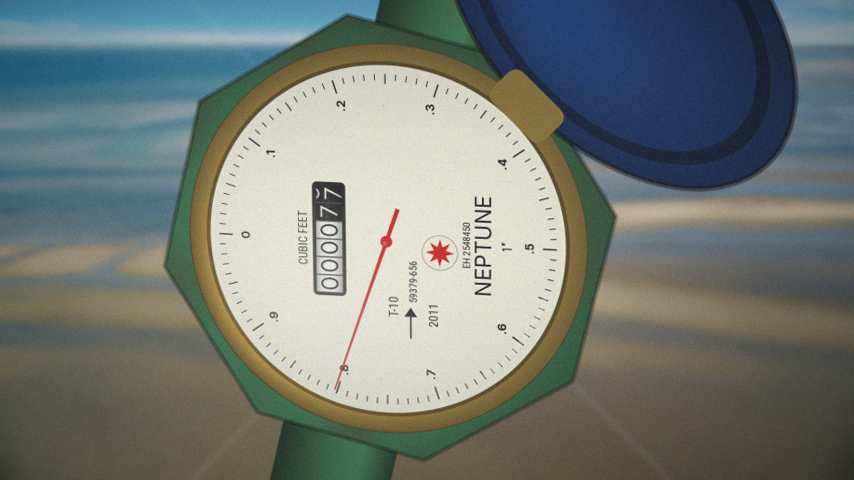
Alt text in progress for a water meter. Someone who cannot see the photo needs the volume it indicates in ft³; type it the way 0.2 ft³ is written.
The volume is 76.80 ft³
